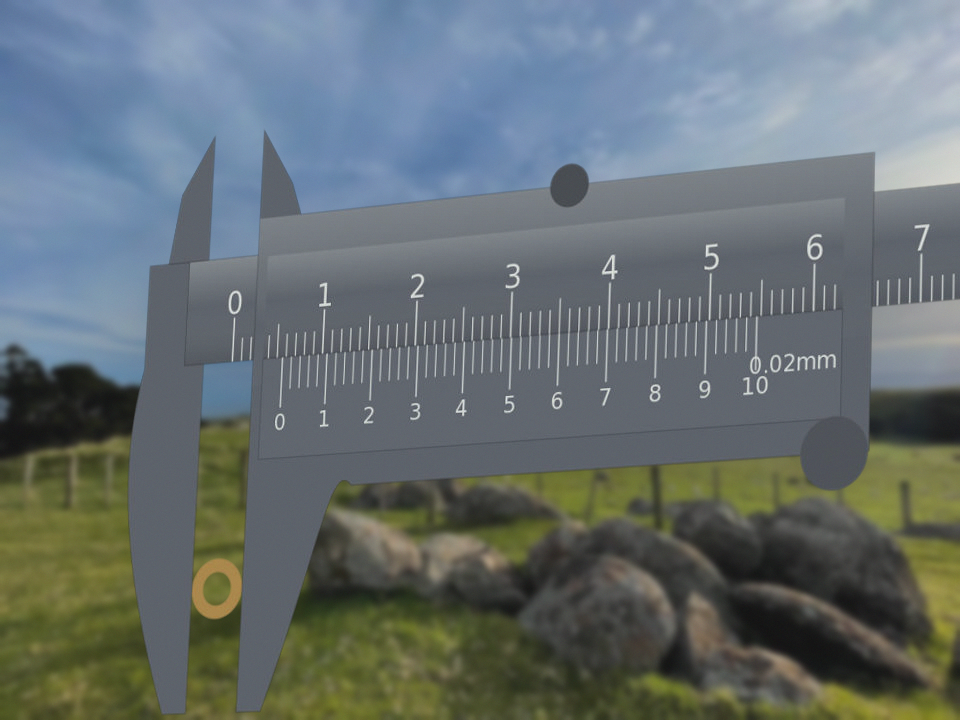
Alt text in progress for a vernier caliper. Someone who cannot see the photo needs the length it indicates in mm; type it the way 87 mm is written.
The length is 5.6 mm
